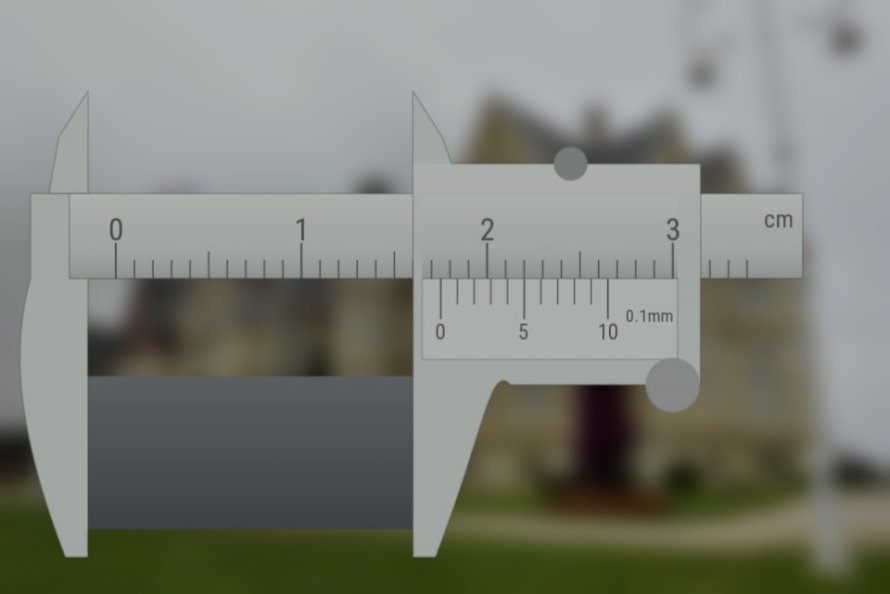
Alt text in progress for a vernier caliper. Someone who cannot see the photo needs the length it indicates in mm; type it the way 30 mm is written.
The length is 17.5 mm
